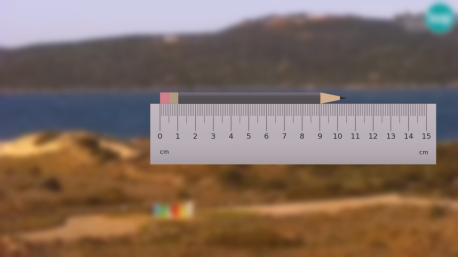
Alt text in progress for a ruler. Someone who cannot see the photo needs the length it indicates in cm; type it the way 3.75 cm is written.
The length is 10.5 cm
